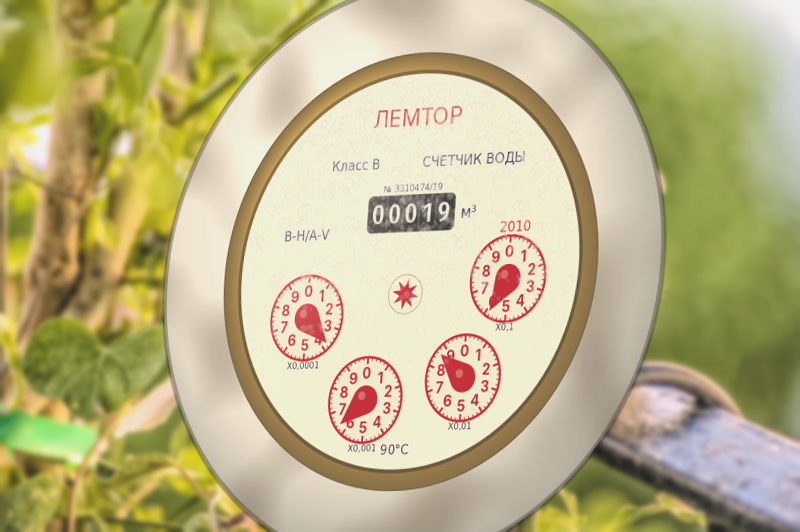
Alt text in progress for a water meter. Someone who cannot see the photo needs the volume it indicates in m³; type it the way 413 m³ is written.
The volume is 19.5863 m³
